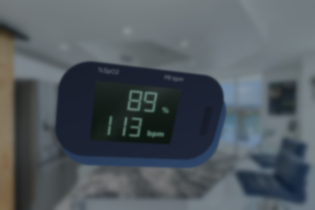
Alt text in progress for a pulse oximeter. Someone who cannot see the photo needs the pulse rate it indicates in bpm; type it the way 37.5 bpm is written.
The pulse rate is 113 bpm
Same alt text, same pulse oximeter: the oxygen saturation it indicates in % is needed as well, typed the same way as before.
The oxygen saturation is 89 %
